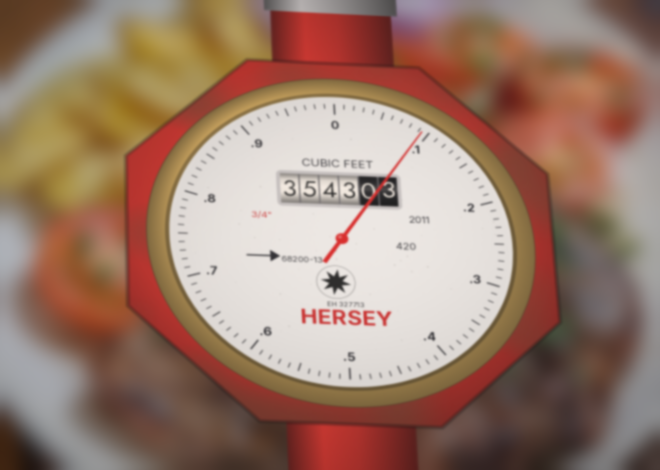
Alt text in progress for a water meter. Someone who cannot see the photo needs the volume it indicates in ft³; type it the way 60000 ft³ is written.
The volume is 354303.09 ft³
